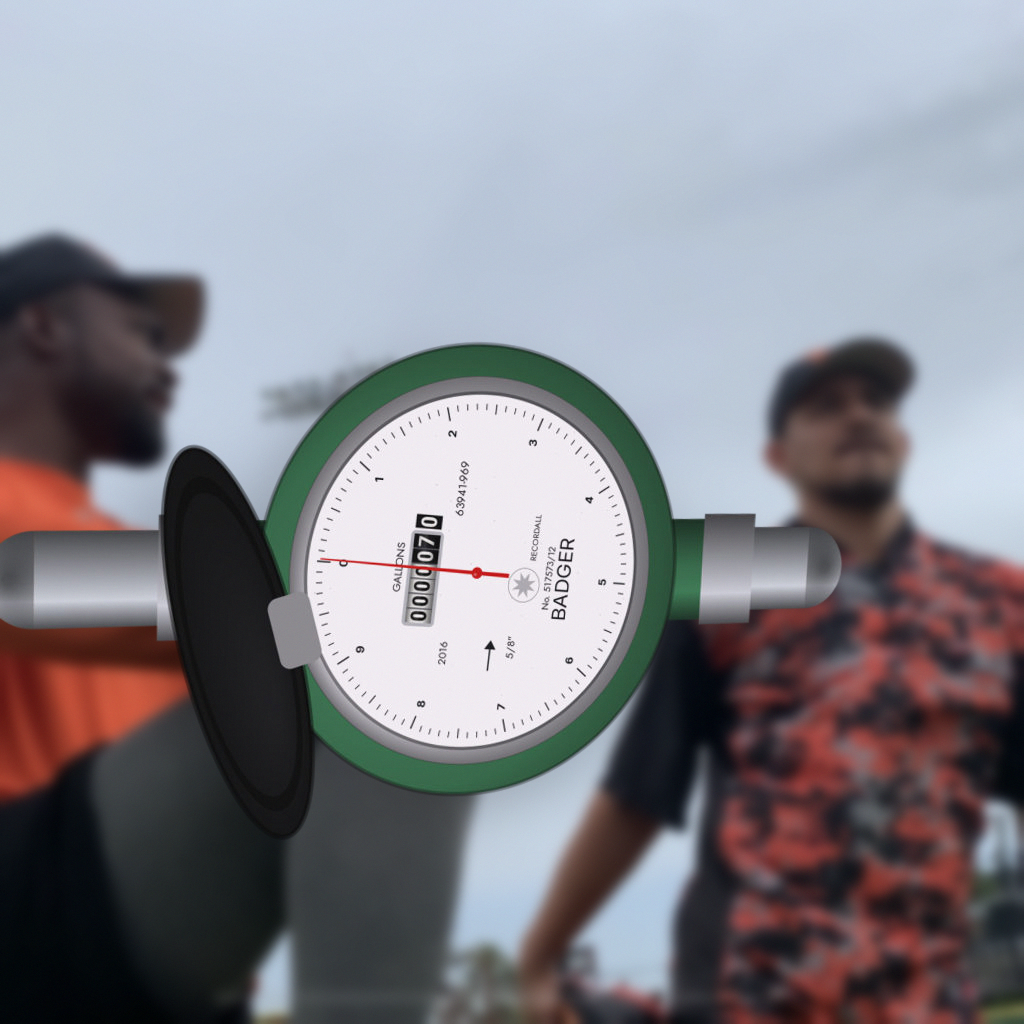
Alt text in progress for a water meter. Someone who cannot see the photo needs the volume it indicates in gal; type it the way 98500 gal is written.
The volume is 70.0 gal
